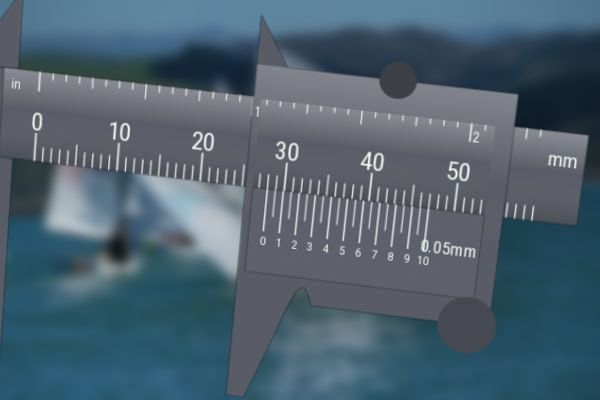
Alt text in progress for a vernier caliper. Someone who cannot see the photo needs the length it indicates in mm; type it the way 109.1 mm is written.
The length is 28.0 mm
